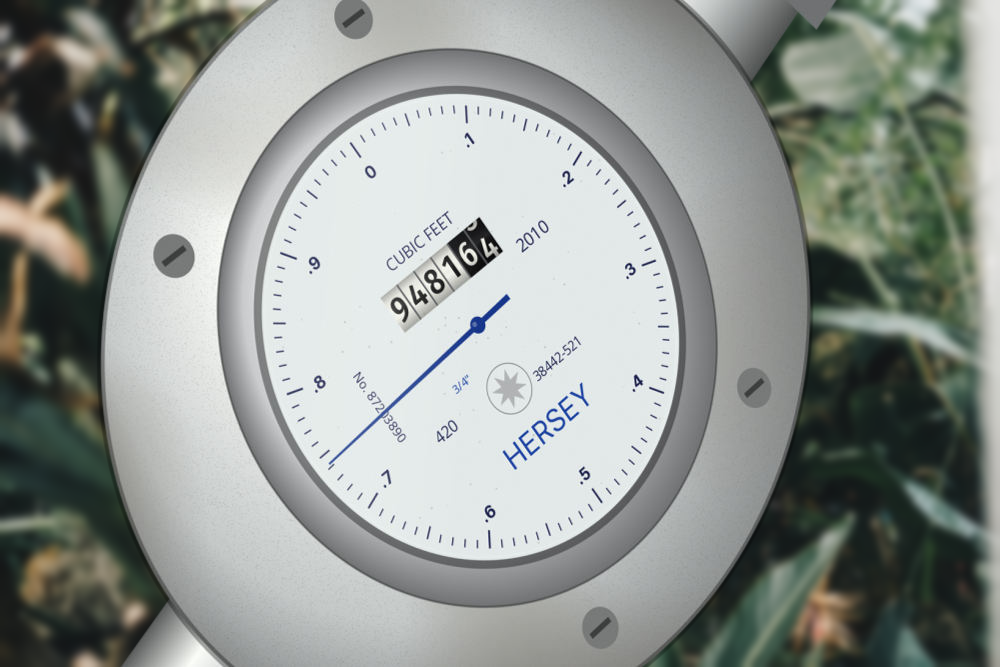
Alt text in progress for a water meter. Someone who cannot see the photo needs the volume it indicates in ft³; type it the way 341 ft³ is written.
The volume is 948163.74 ft³
